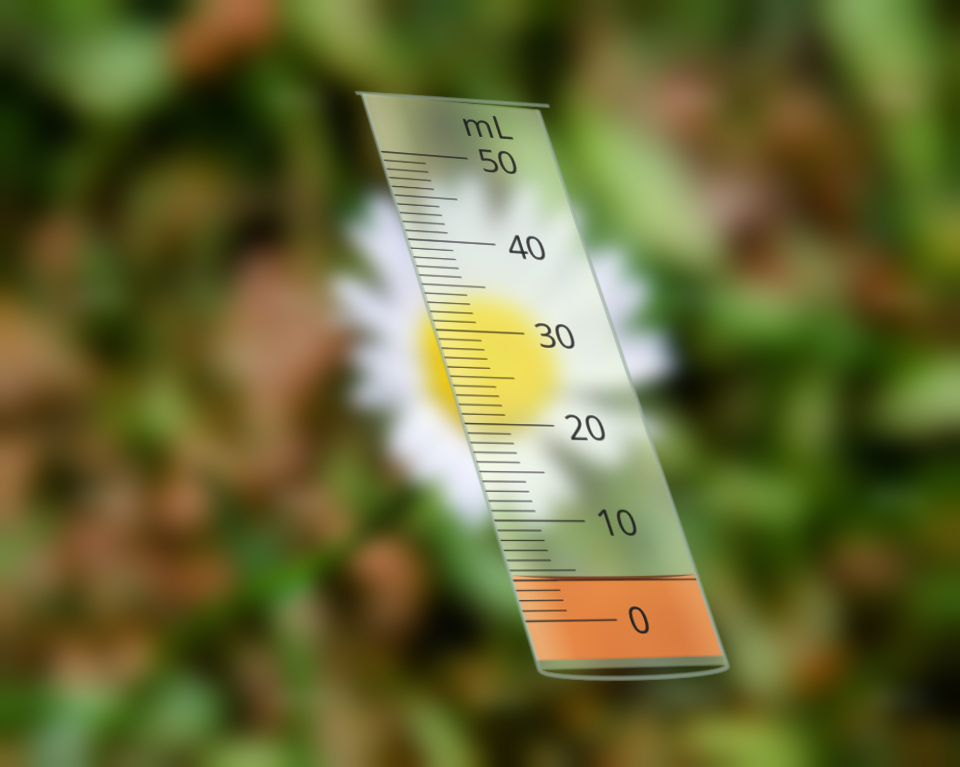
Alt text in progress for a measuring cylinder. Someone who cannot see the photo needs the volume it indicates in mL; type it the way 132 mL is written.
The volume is 4 mL
